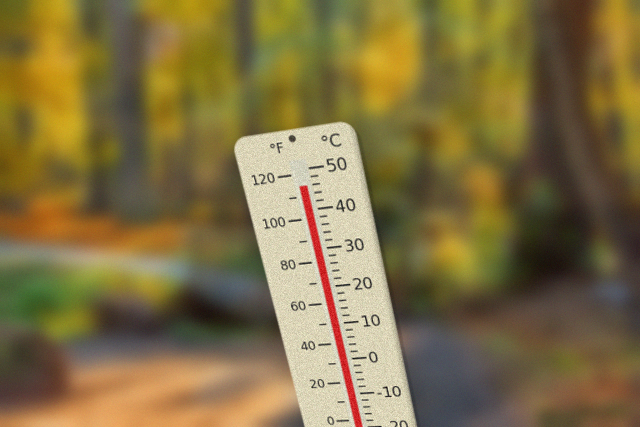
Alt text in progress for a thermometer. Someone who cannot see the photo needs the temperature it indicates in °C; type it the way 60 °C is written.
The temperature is 46 °C
